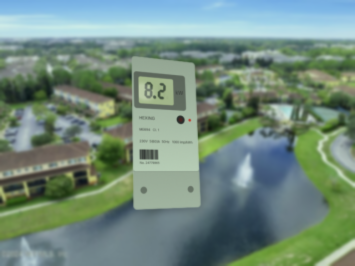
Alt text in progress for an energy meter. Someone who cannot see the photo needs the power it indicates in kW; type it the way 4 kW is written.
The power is 8.2 kW
